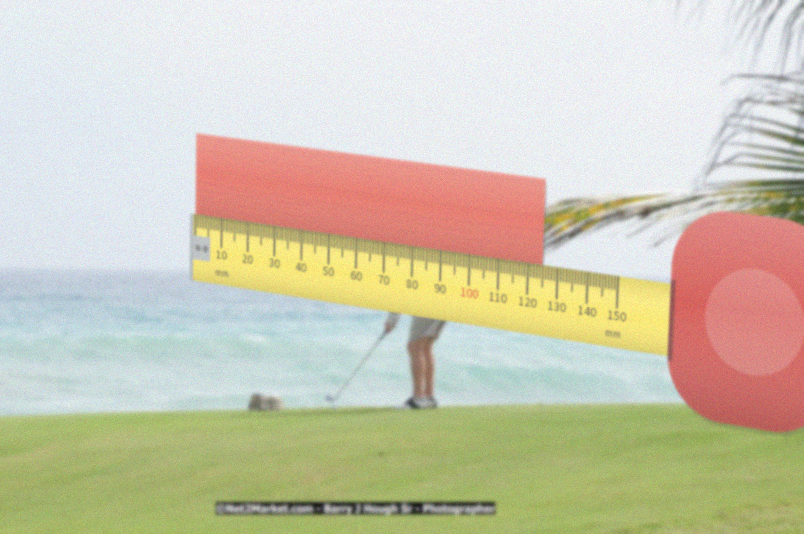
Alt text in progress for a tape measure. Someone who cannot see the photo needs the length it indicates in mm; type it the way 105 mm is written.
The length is 125 mm
